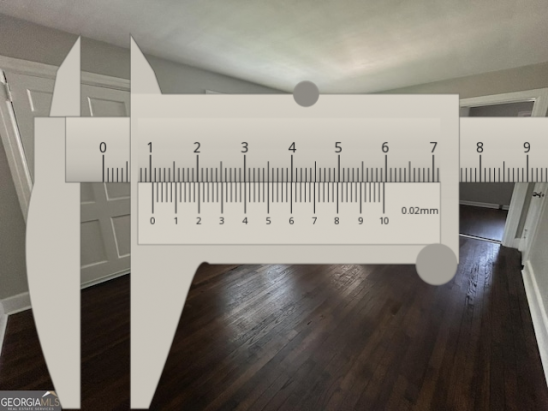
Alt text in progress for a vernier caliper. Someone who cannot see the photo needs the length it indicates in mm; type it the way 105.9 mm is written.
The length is 10.5 mm
